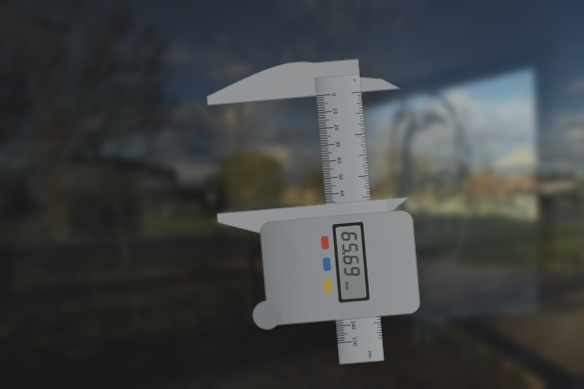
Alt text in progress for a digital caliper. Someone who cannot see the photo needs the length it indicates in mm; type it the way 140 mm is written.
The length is 65.69 mm
